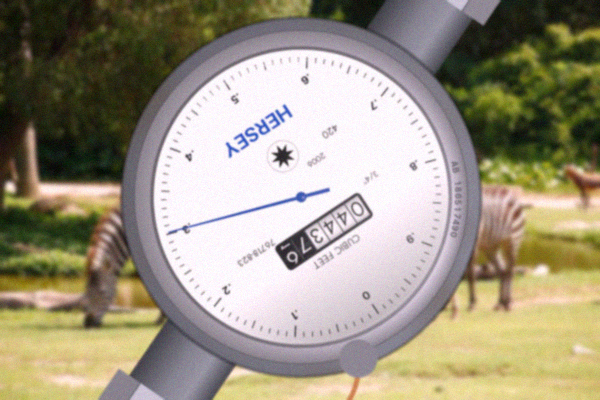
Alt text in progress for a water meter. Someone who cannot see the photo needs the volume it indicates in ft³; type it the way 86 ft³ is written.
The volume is 44376.30 ft³
